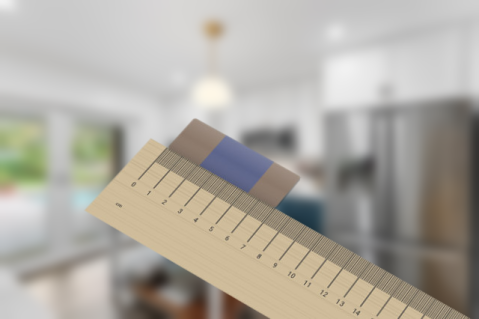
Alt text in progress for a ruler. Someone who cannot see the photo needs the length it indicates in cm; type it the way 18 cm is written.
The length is 7 cm
